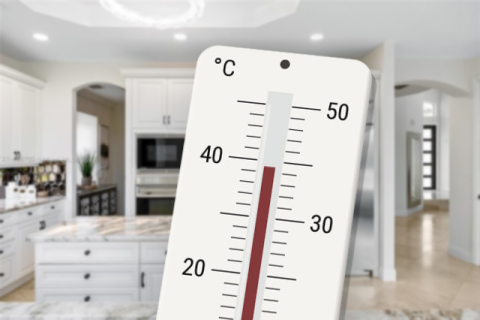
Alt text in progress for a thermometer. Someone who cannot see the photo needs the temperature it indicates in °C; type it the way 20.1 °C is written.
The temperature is 39 °C
